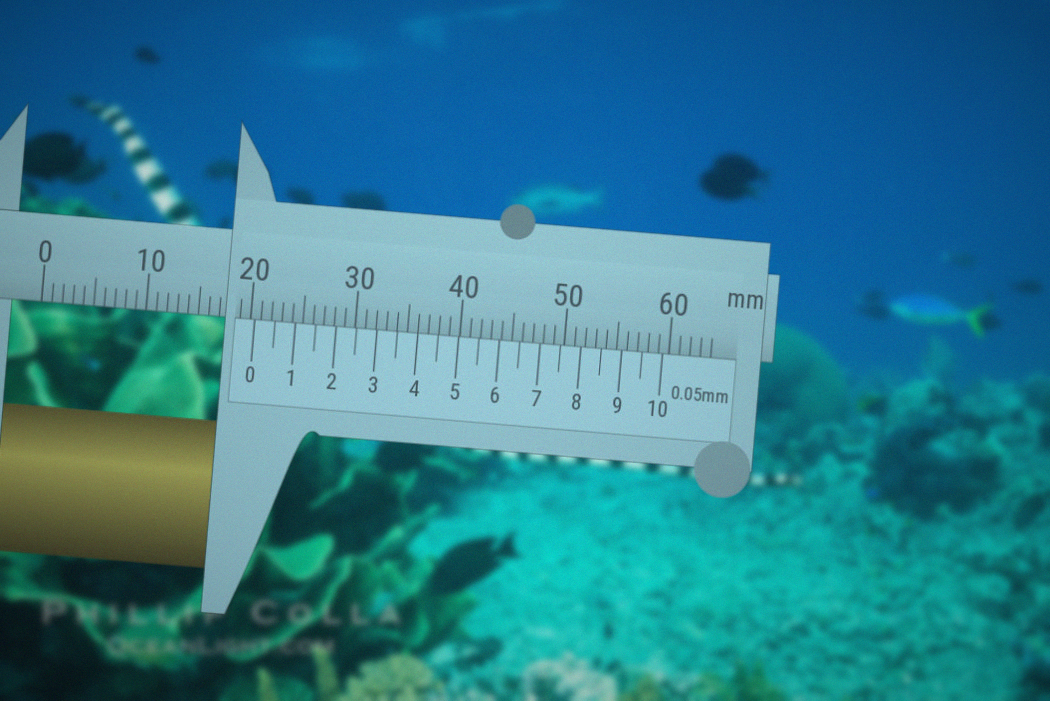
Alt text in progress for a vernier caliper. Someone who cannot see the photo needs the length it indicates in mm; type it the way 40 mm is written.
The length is 20.4 mm
